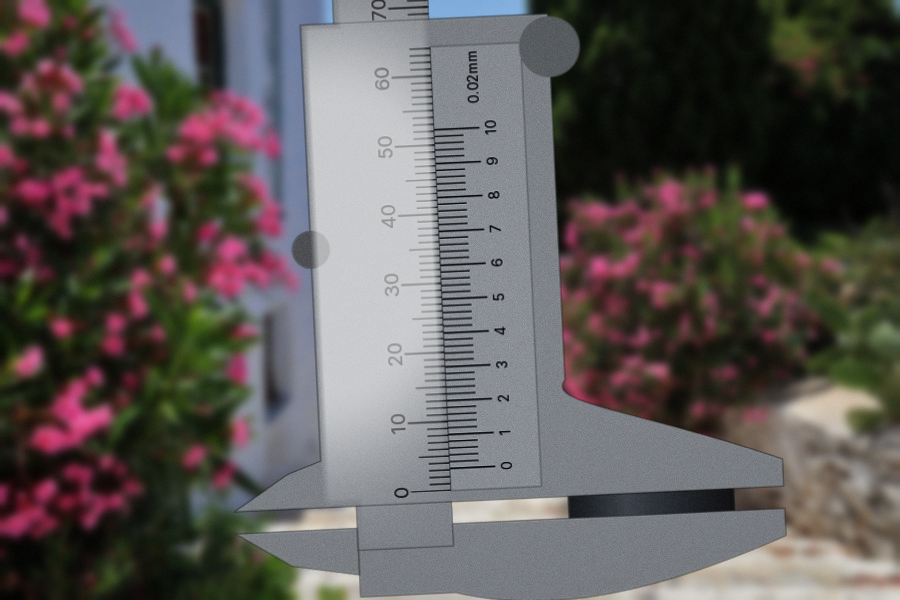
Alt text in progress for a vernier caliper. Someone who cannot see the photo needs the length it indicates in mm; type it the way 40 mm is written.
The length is 3.2 mm
